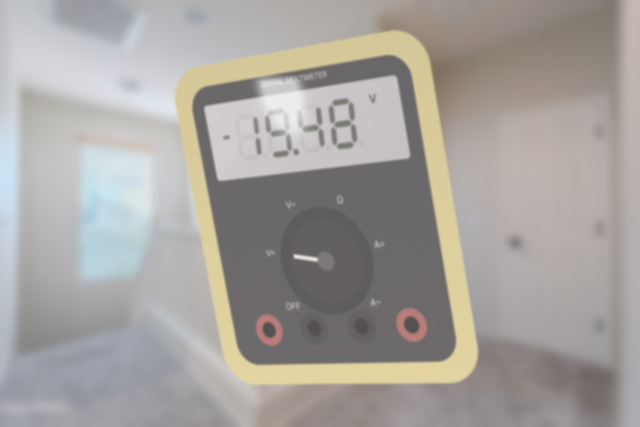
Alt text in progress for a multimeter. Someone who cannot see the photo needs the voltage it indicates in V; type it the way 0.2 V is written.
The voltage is -19.48 V
